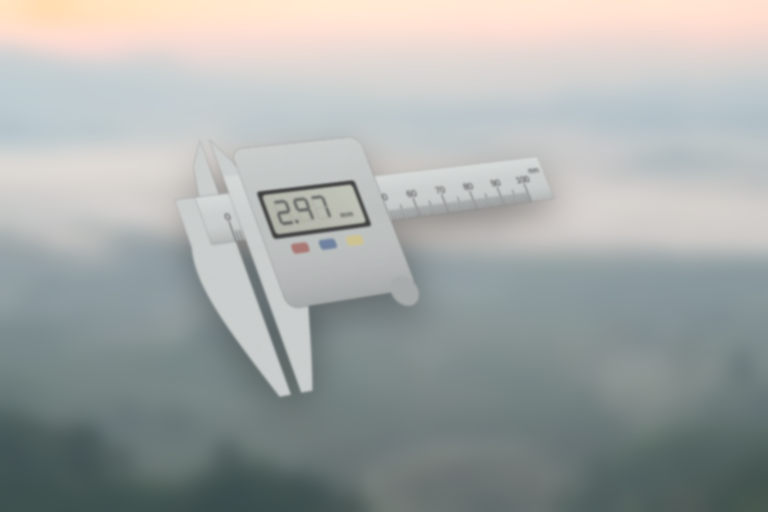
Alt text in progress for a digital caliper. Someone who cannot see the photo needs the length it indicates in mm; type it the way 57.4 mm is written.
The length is 2.97 mm
